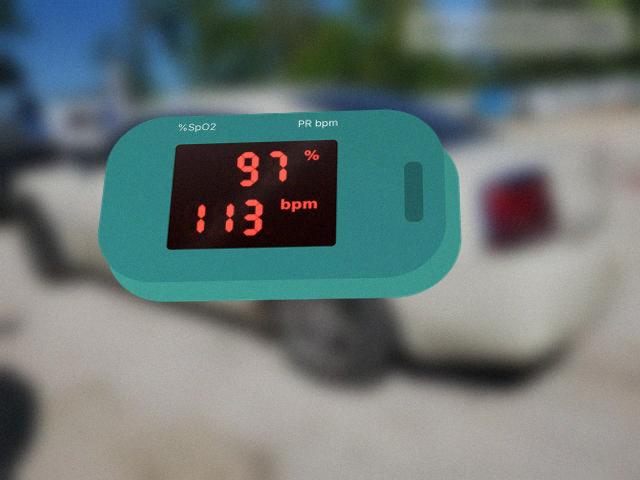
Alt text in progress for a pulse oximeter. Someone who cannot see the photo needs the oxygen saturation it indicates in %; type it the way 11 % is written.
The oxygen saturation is 97 %
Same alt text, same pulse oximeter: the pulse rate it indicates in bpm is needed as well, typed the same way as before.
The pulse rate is 113 bpm
